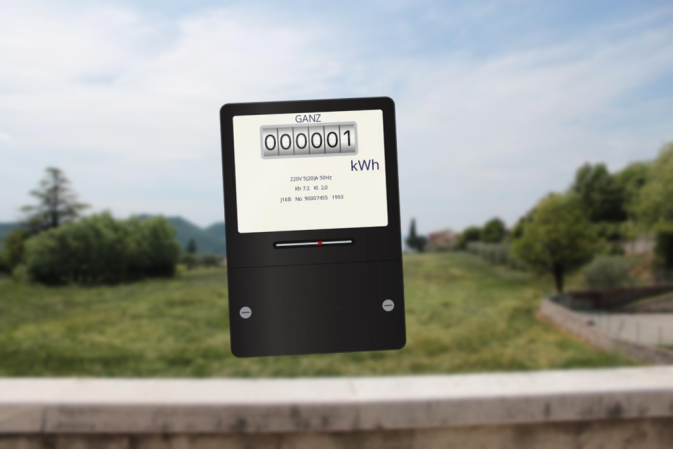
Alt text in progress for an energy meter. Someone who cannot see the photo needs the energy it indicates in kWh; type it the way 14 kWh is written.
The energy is 1 kWh
